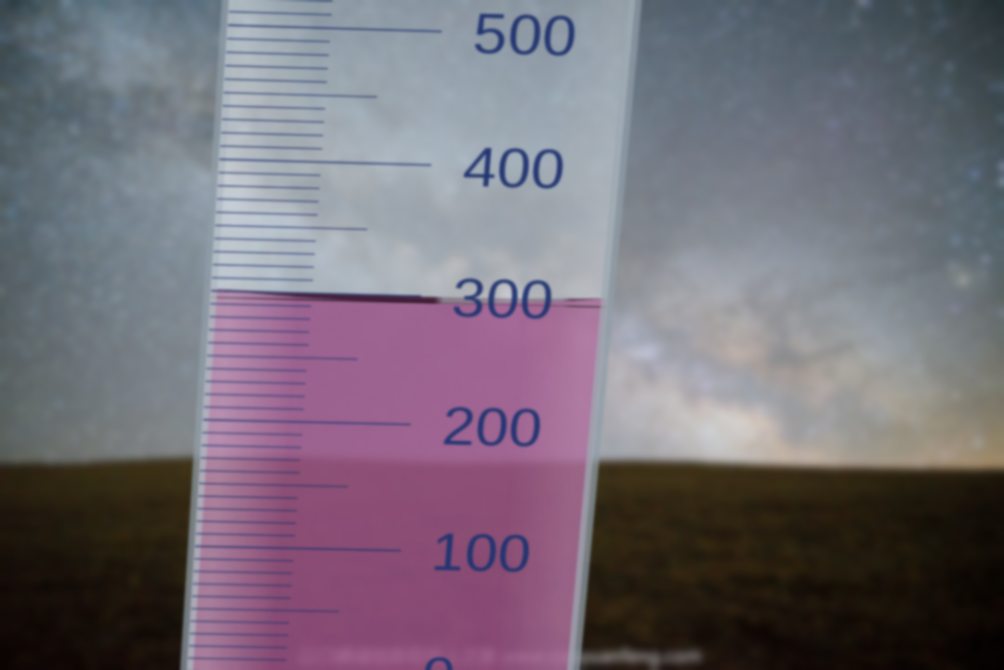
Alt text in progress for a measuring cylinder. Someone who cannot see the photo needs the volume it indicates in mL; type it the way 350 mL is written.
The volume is 295 mL
